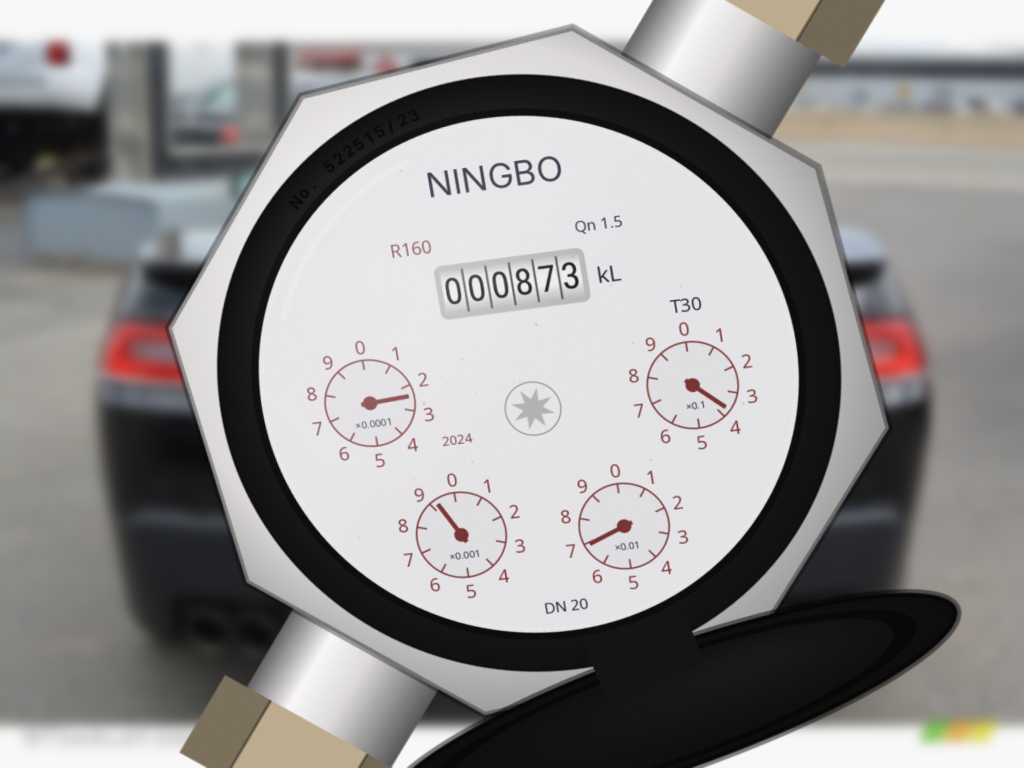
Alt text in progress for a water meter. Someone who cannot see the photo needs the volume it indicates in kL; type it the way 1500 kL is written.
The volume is 873.3692 kL
